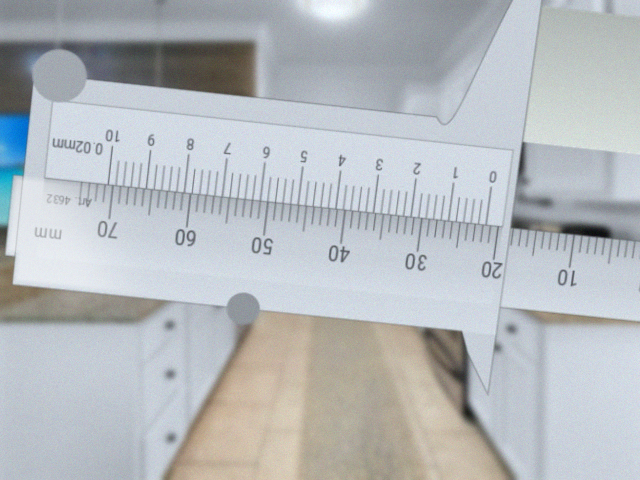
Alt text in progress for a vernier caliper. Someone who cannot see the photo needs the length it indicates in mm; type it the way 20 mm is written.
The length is 21.6 mm
